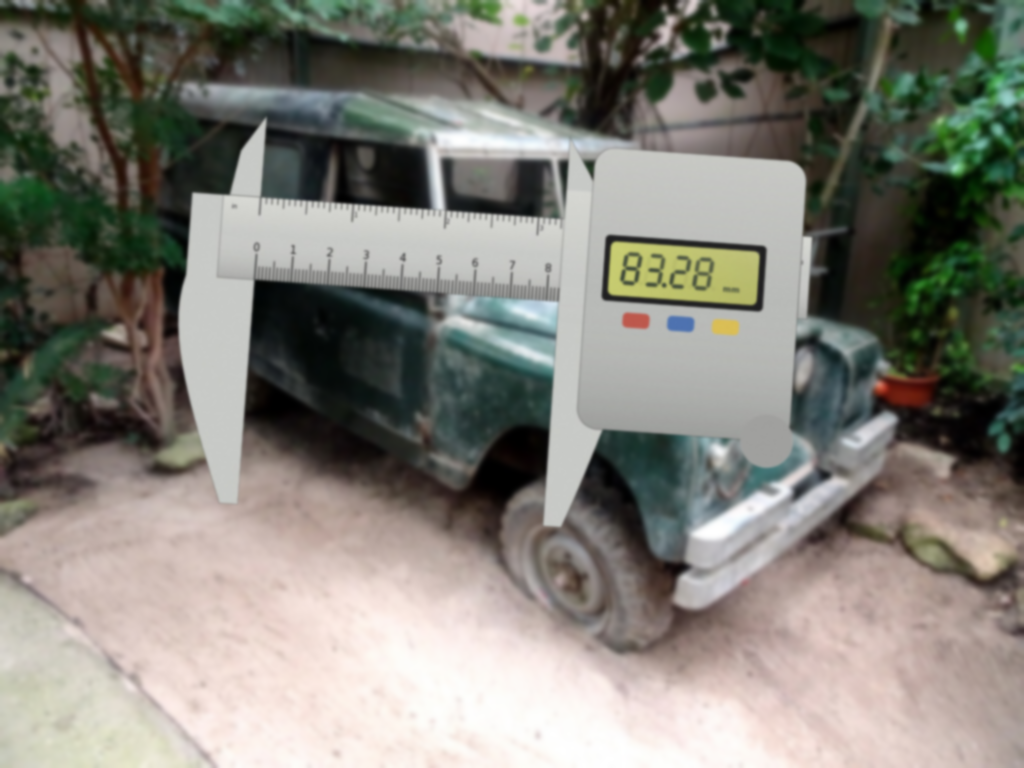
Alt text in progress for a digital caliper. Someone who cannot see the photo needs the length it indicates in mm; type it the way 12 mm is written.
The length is 83.28 mm
